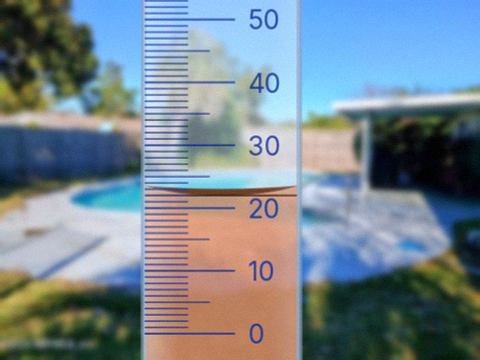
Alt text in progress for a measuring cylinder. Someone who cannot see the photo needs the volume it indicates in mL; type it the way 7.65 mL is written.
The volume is 22 mL
